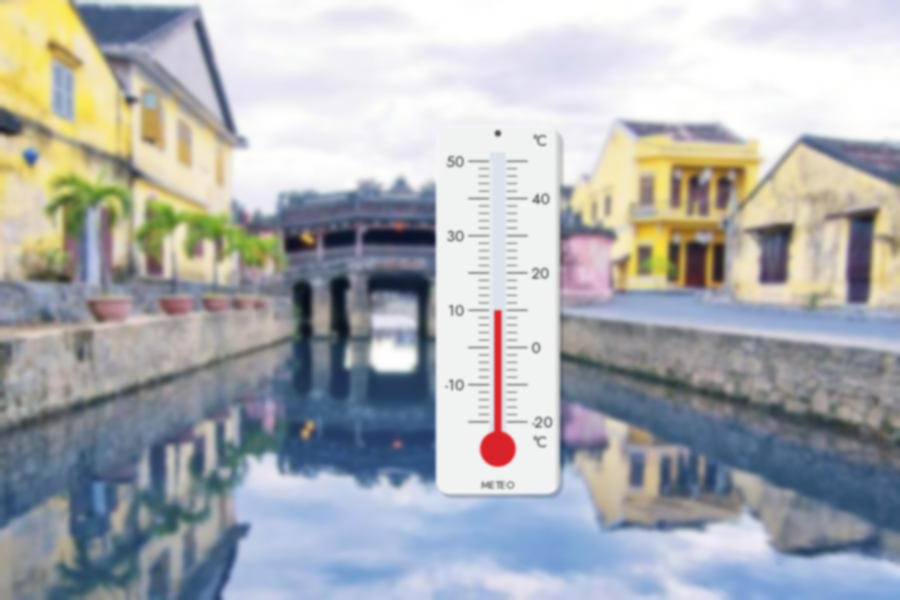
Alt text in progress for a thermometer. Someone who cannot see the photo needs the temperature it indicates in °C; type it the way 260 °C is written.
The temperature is 10 °C
